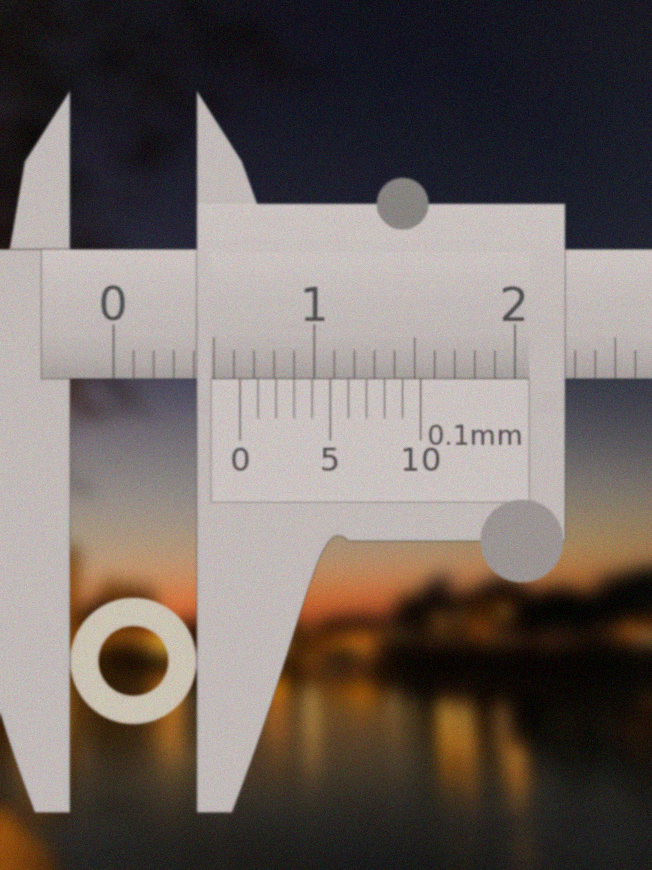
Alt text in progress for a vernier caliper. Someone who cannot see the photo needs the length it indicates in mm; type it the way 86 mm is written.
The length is 6.3 mm
